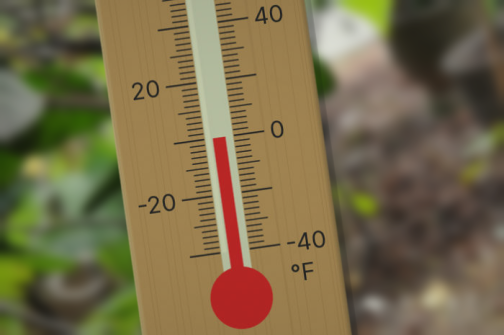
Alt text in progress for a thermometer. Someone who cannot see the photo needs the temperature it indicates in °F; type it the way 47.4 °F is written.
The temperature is 0 °F
